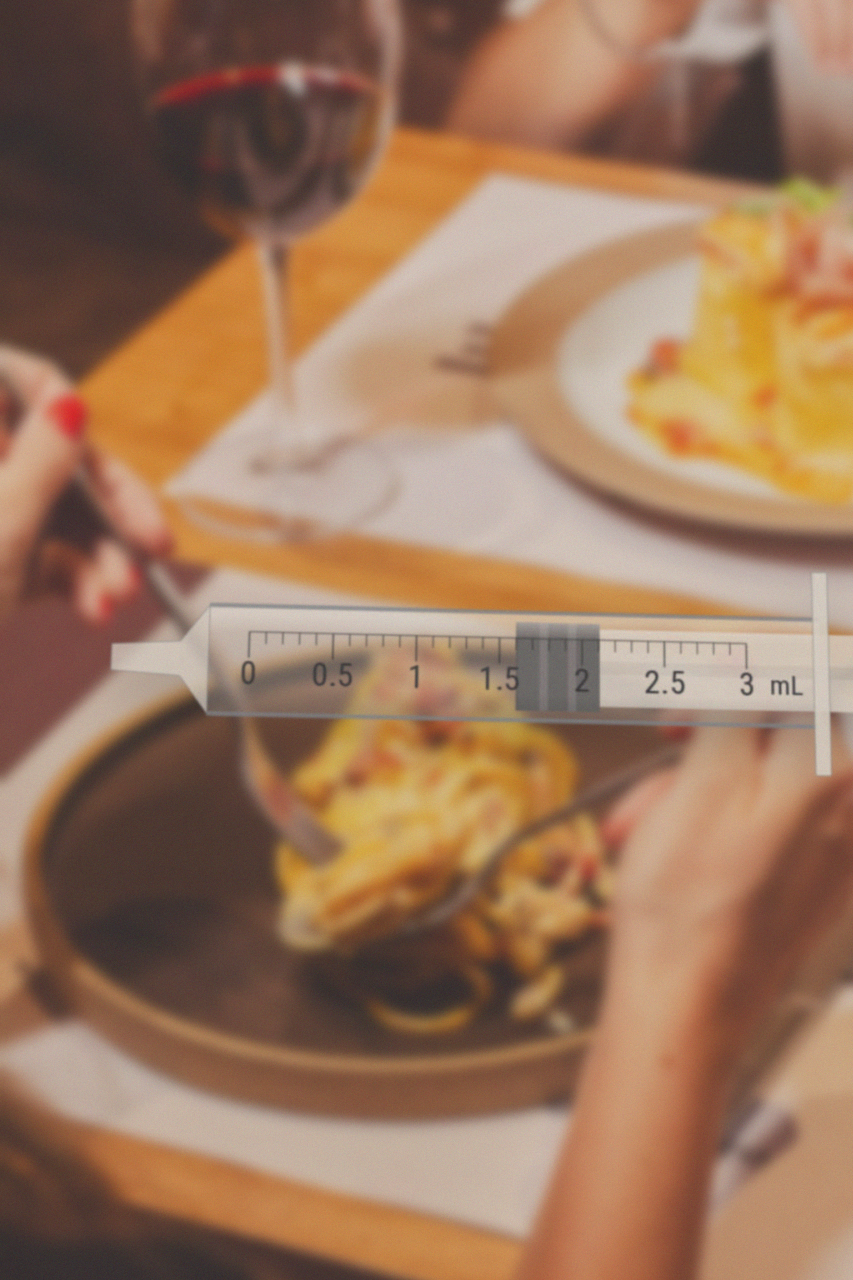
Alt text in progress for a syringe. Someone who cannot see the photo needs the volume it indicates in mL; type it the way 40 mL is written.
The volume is 1.6 mL
